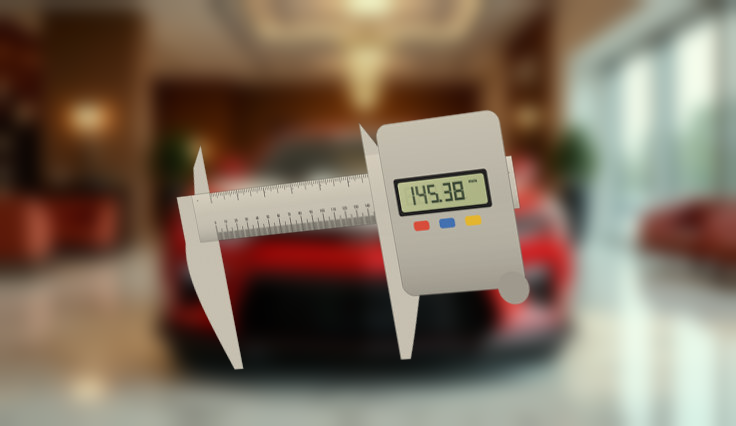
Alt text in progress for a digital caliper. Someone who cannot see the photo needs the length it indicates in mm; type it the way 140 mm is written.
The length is 145.38 mm
